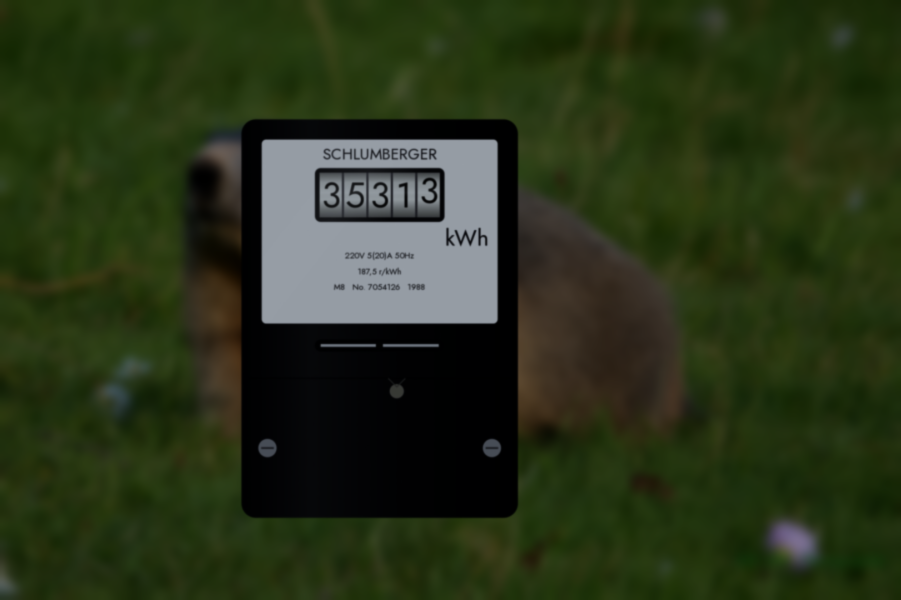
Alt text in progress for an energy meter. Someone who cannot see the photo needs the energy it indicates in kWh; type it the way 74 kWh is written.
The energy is 35313 kWh
